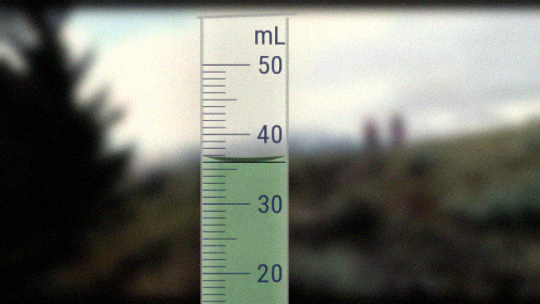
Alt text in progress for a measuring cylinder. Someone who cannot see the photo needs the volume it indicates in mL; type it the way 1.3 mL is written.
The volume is 36 mL
